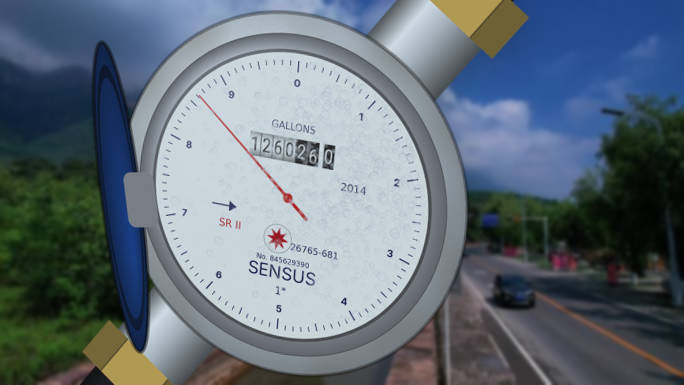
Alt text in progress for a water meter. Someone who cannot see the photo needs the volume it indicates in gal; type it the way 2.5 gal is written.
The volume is 1260258.6 gal
